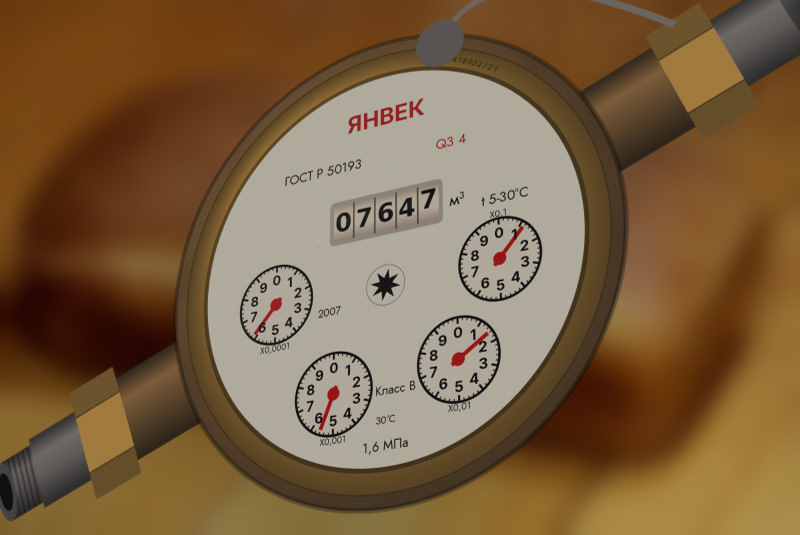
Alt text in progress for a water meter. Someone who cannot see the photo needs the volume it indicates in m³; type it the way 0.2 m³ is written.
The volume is 7647.1156 m³
